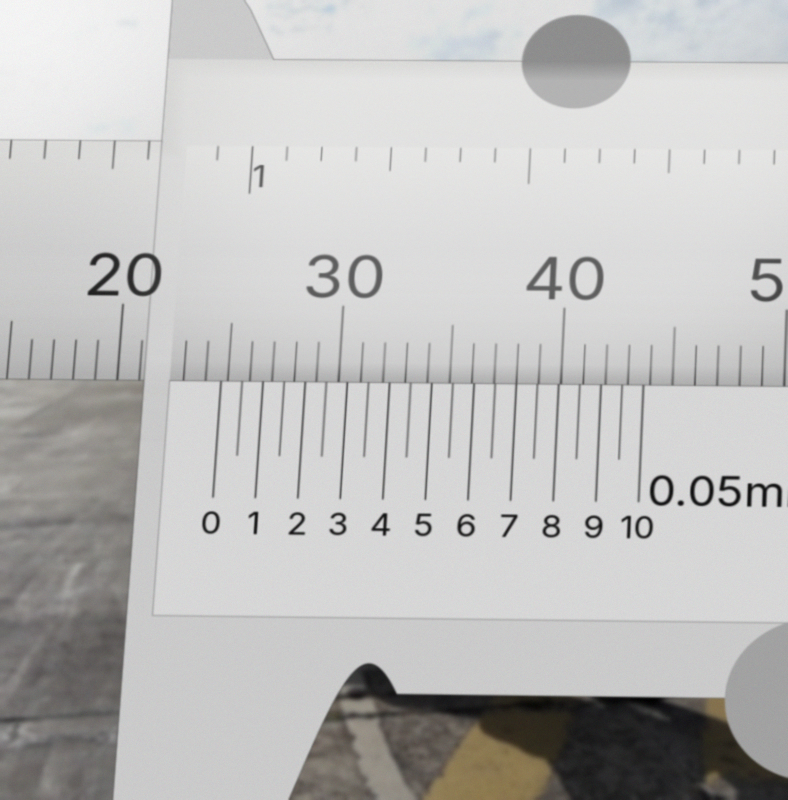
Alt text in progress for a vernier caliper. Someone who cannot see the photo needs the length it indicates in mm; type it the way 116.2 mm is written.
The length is 24.7 mm
